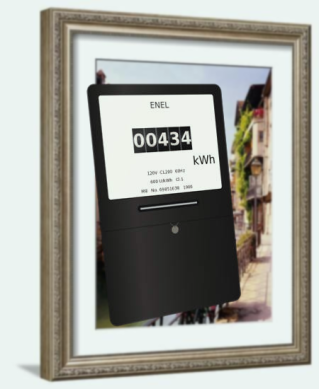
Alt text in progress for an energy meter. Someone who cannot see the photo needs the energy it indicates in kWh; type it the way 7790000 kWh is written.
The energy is 434 kWh
